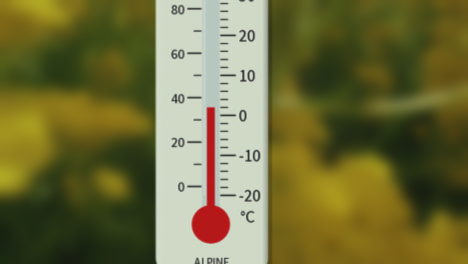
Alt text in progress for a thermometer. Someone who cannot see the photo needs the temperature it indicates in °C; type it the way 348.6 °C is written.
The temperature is 2 °C
